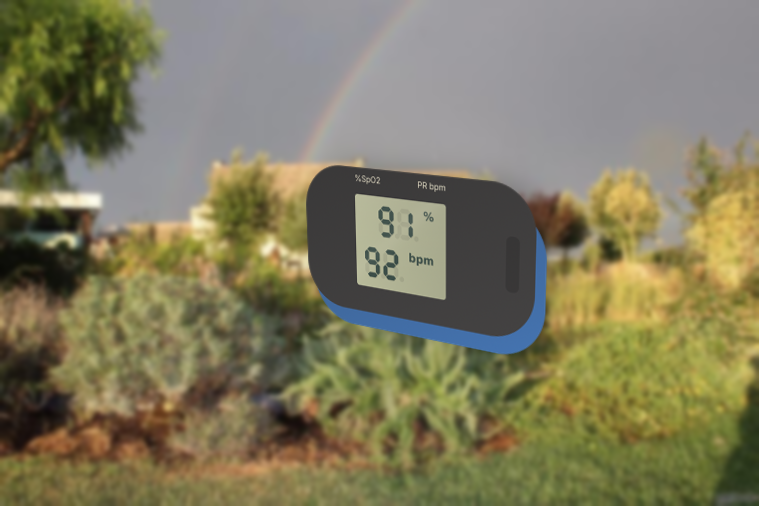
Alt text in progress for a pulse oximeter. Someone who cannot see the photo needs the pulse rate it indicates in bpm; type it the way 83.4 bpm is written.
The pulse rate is 92 bpm
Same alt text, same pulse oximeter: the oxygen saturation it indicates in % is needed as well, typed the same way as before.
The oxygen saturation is 91 %
